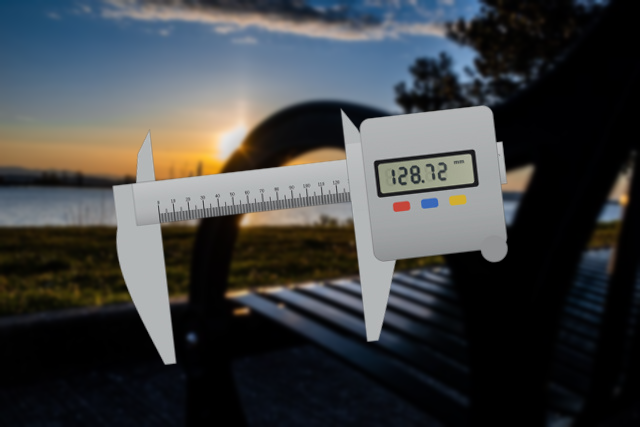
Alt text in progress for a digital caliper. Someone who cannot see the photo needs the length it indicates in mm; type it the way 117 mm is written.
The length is 128.72 mm
